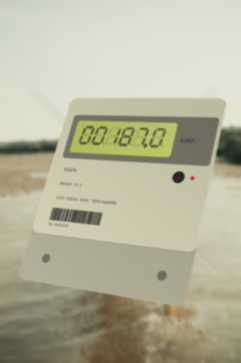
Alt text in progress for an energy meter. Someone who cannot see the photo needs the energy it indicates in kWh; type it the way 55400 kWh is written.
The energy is 187.0 kWh
